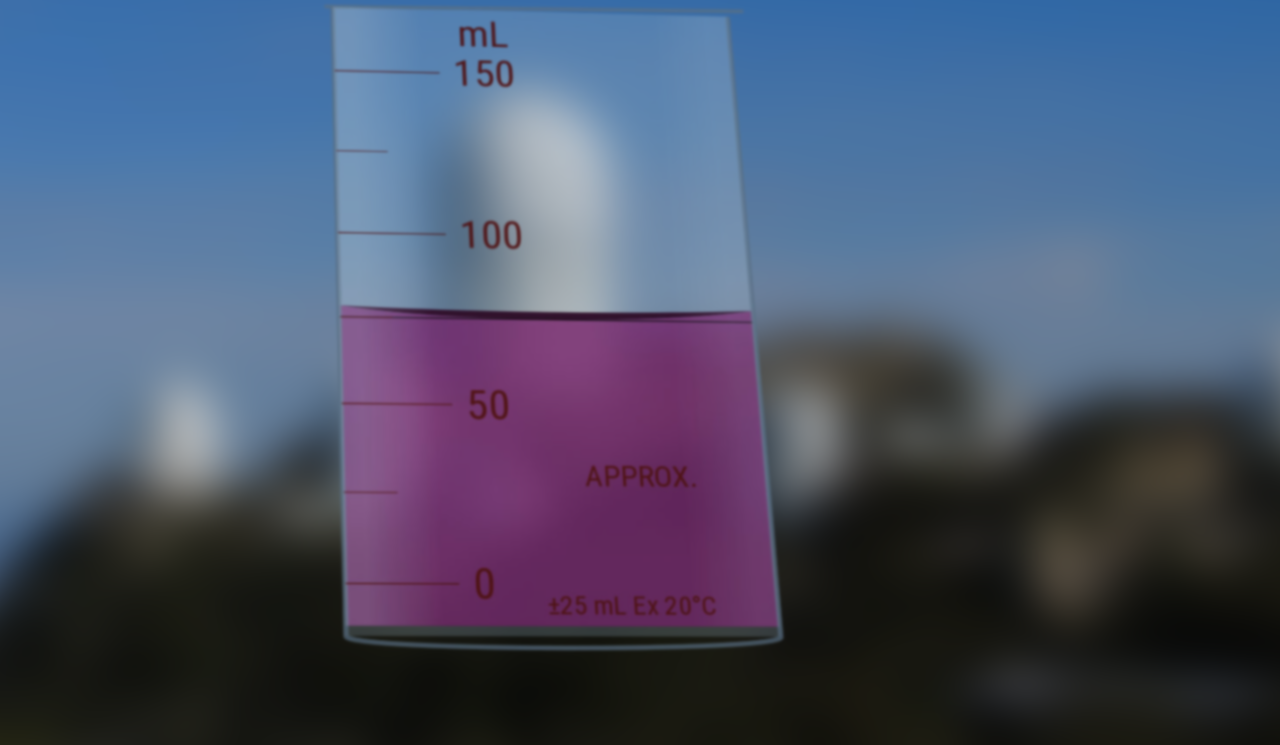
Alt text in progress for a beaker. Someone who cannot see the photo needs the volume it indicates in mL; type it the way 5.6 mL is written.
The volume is 75 mL
